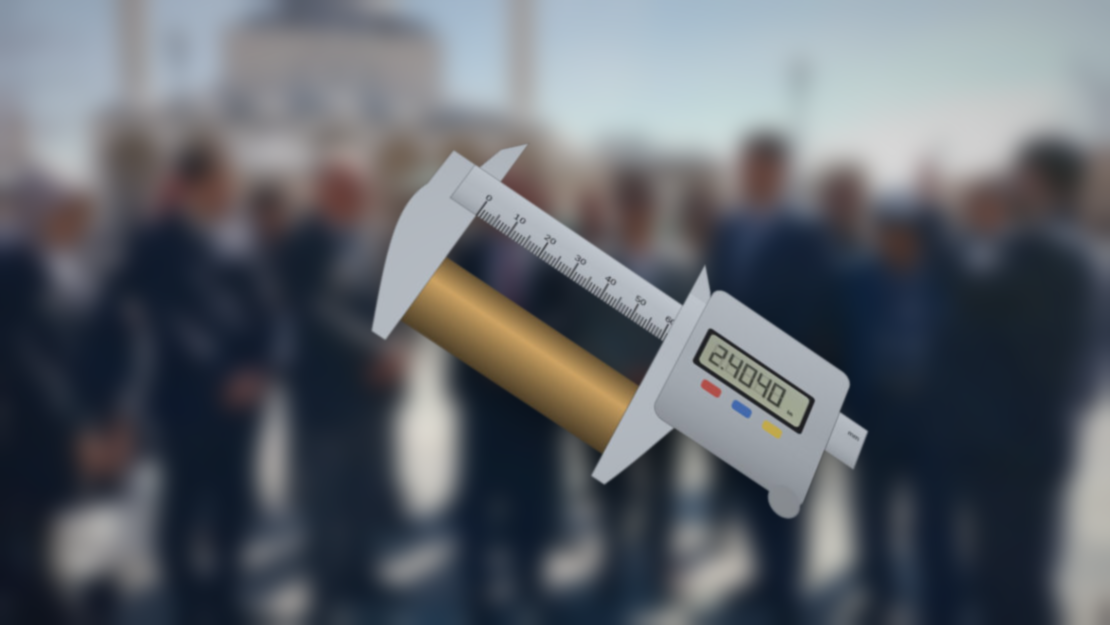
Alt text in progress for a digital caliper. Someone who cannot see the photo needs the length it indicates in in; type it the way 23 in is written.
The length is 2.4040 in
